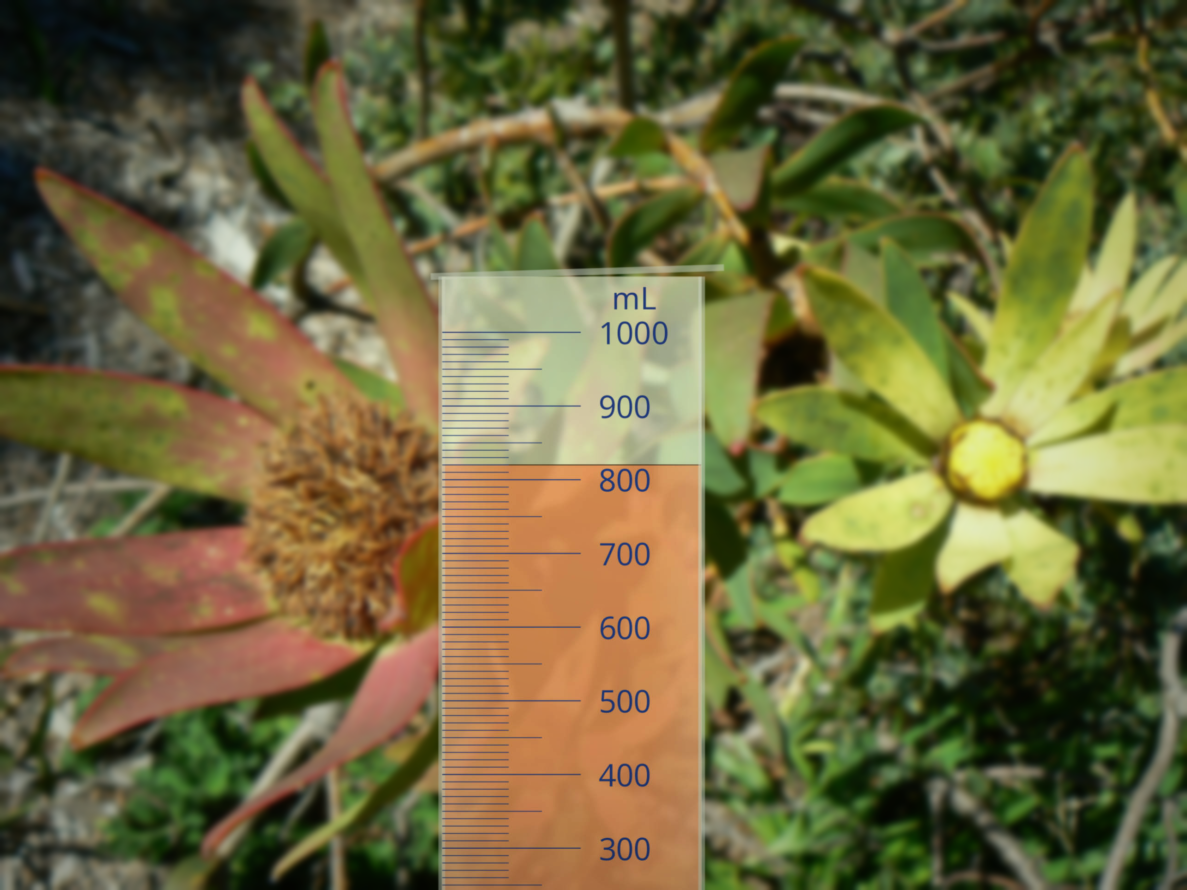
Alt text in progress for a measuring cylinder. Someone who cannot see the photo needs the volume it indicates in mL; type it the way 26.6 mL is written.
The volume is 820 mL
